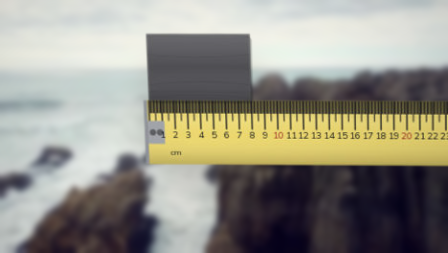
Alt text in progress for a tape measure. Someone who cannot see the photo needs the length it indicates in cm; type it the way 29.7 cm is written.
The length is 8 cm
